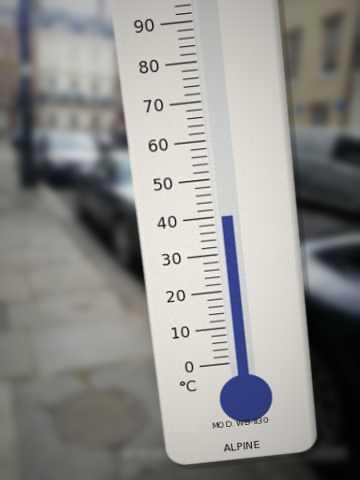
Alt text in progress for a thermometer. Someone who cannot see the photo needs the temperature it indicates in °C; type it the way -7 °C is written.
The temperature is 40 °C
